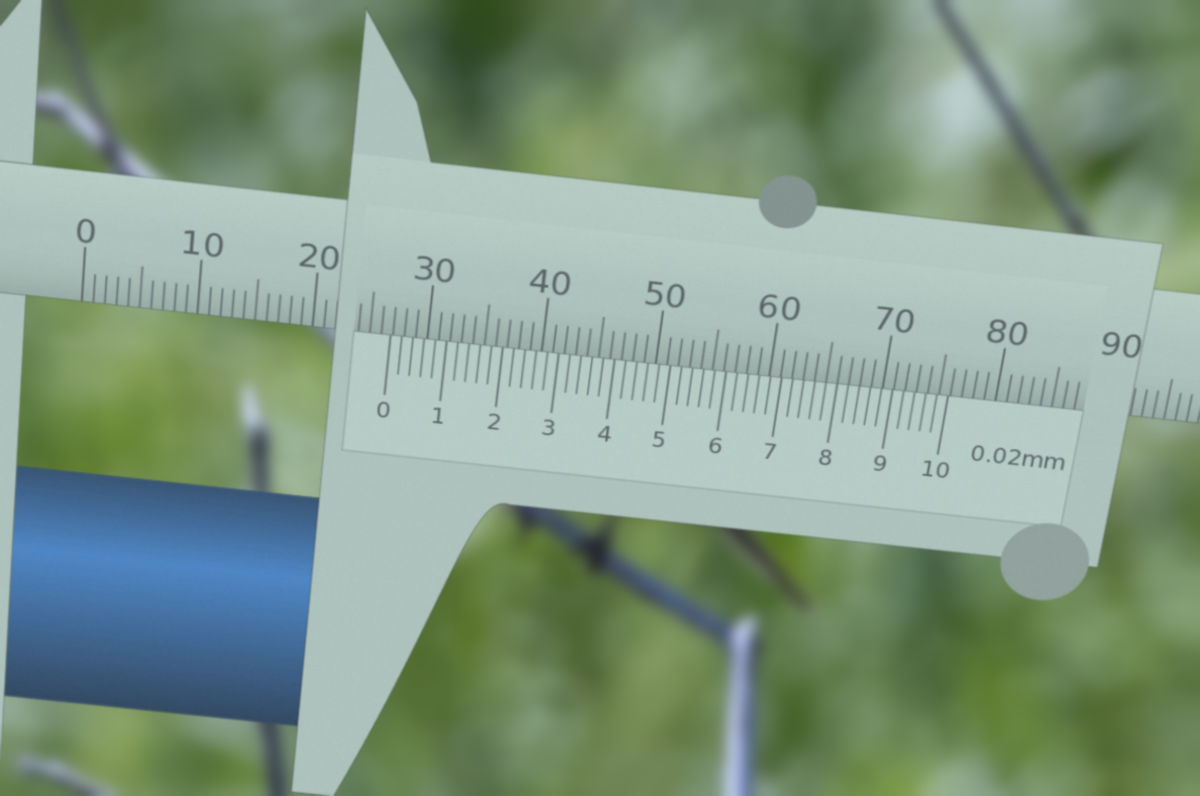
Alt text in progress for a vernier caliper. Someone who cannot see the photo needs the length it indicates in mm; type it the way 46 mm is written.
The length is 26.8 mm
